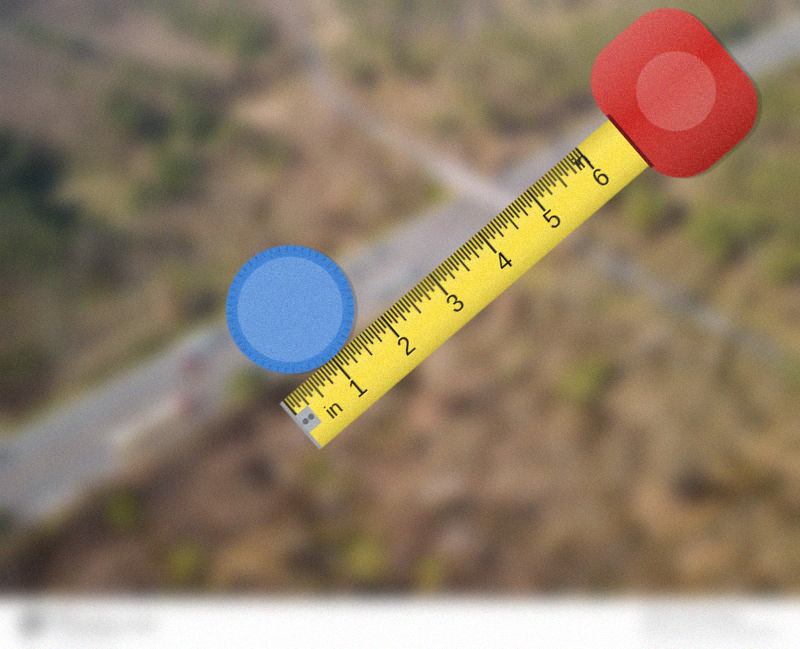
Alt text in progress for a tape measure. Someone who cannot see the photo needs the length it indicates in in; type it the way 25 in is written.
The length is 2 in
